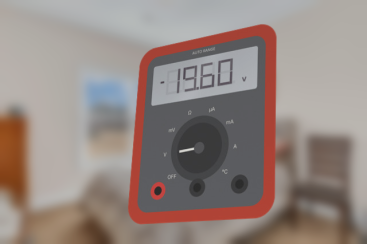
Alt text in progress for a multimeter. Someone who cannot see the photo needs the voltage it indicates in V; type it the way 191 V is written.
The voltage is -19.60 V
